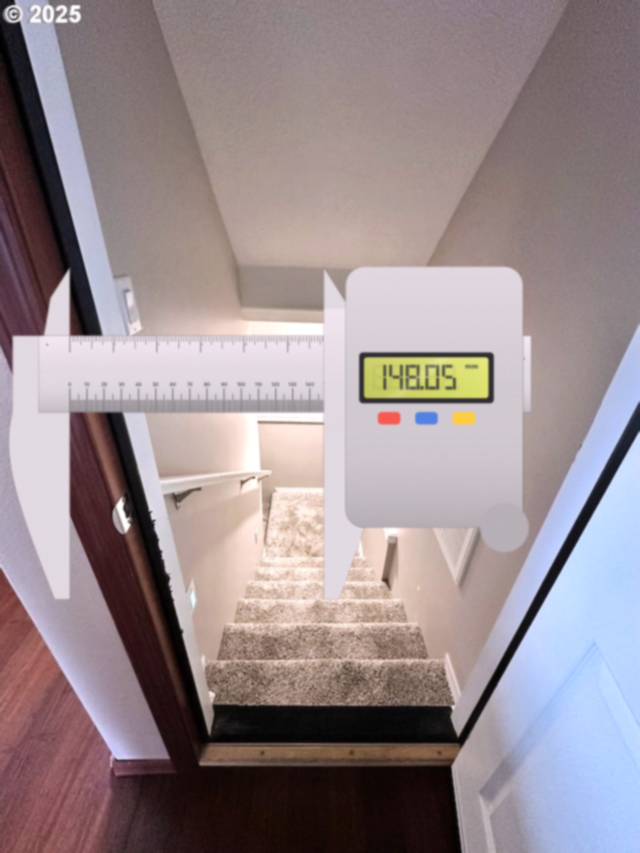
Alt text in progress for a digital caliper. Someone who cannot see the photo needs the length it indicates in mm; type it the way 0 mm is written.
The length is 148.05 mm
